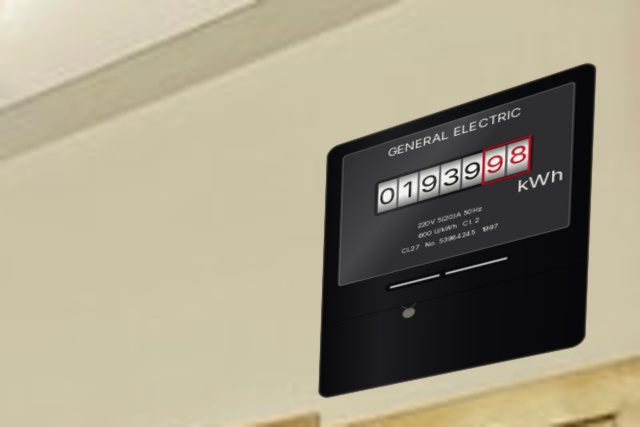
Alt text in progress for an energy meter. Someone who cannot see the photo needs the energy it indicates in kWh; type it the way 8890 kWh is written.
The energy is 1939.98 kWh
